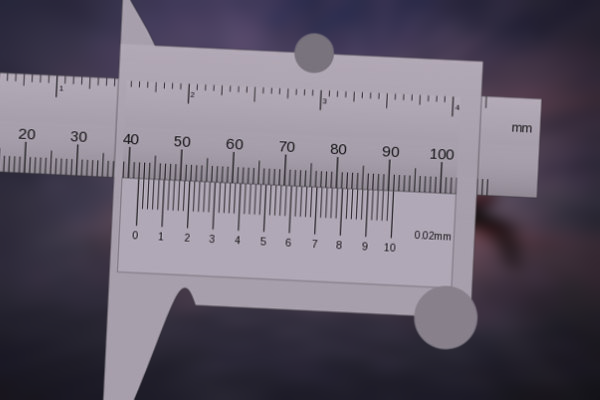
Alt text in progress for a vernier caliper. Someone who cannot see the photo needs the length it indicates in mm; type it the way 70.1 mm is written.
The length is 42.0 mm
